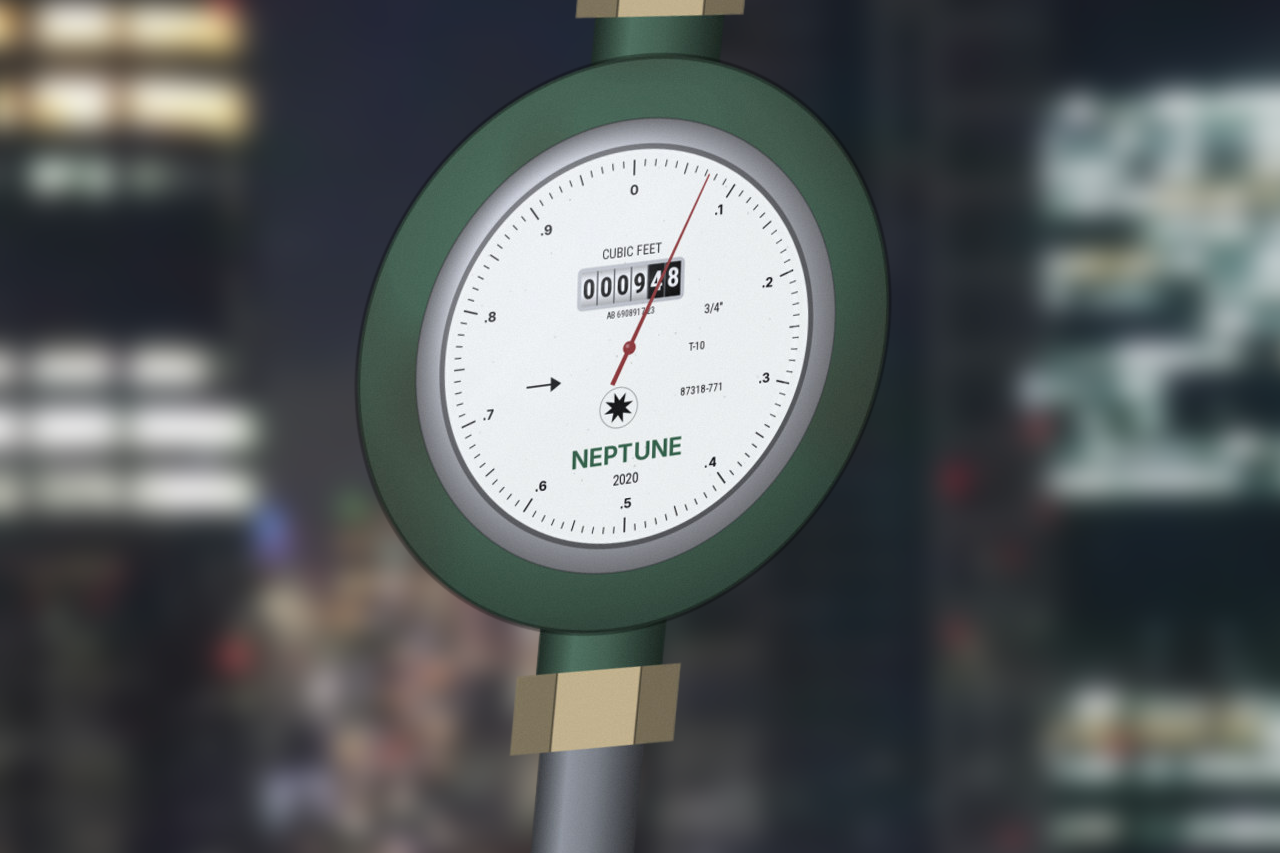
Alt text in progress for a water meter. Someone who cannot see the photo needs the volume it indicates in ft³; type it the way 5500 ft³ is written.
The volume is 948.07 ft³
